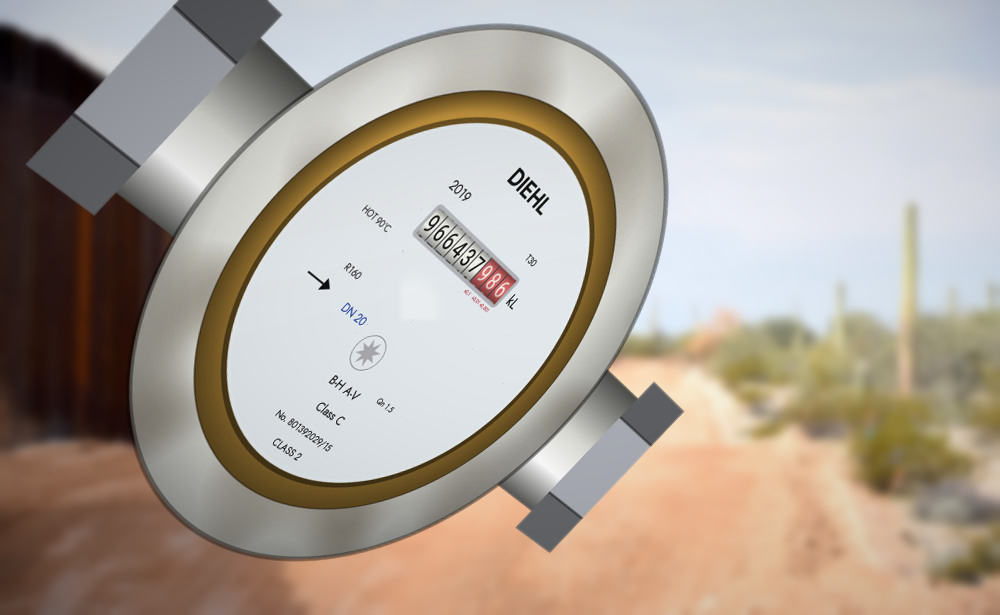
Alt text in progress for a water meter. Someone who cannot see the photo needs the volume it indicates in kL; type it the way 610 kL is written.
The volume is 966437.986 kL
